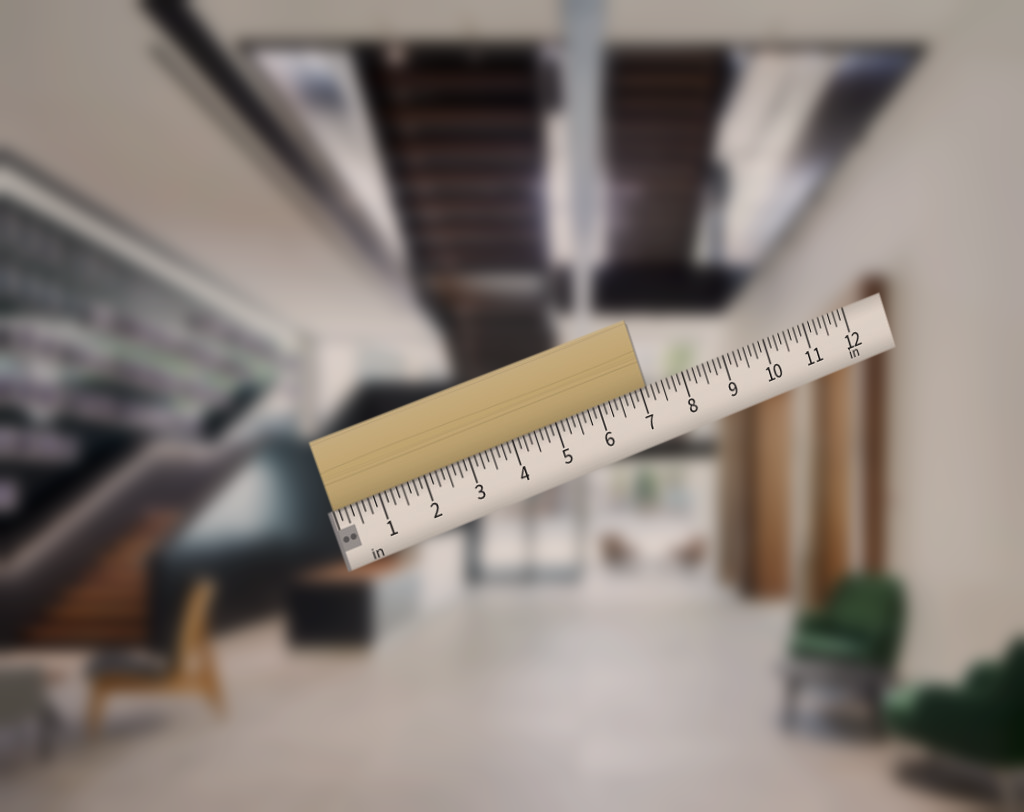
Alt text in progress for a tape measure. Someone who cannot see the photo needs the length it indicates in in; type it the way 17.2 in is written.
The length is 7.125 in
